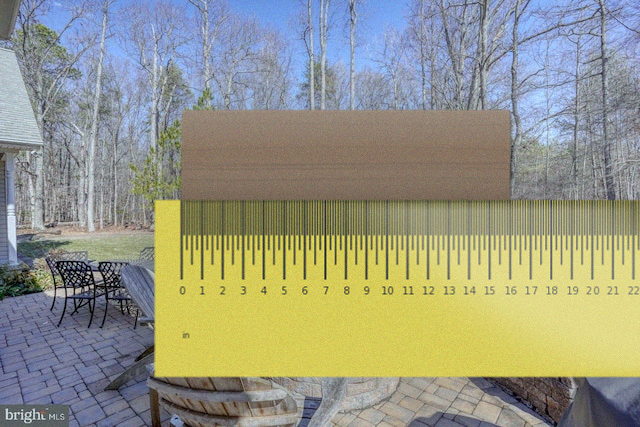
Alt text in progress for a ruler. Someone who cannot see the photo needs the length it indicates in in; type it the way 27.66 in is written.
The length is 16 in
